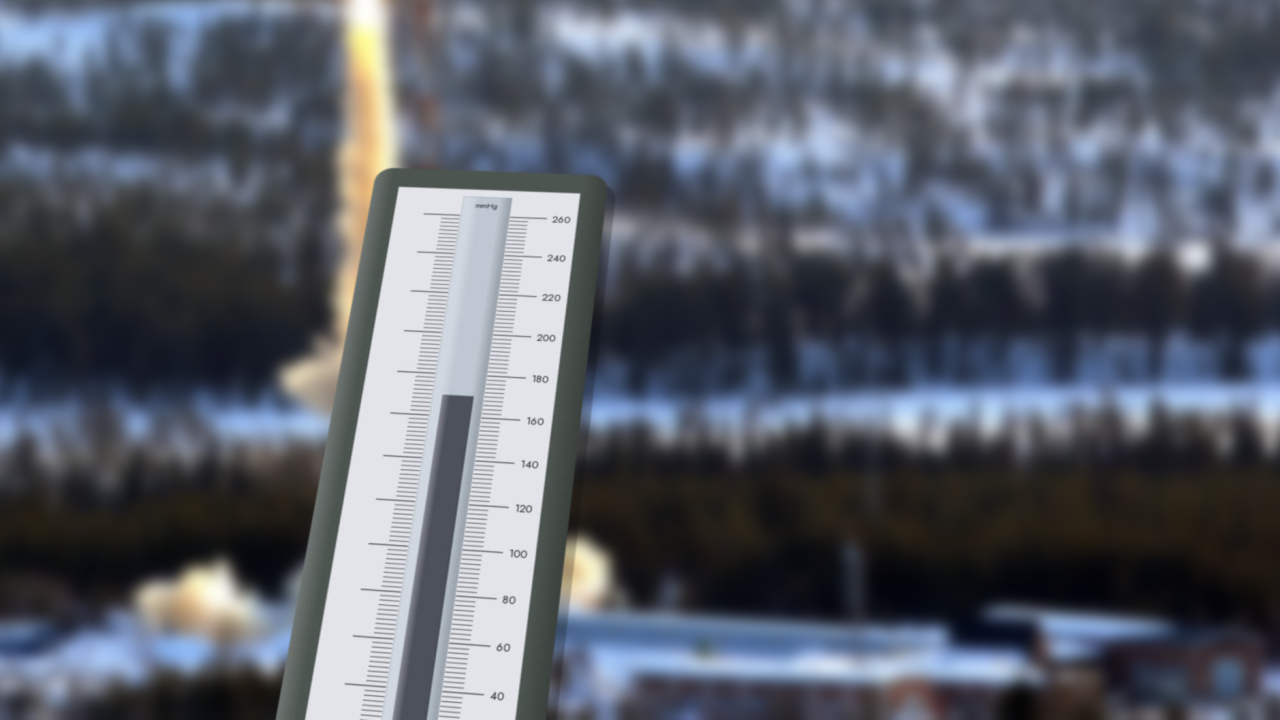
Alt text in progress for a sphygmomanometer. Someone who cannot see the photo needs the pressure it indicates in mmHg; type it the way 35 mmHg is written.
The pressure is 170 mmHg
